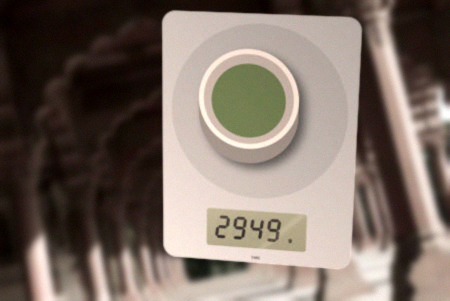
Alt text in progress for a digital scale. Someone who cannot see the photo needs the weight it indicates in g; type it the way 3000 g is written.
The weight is 2949 g
